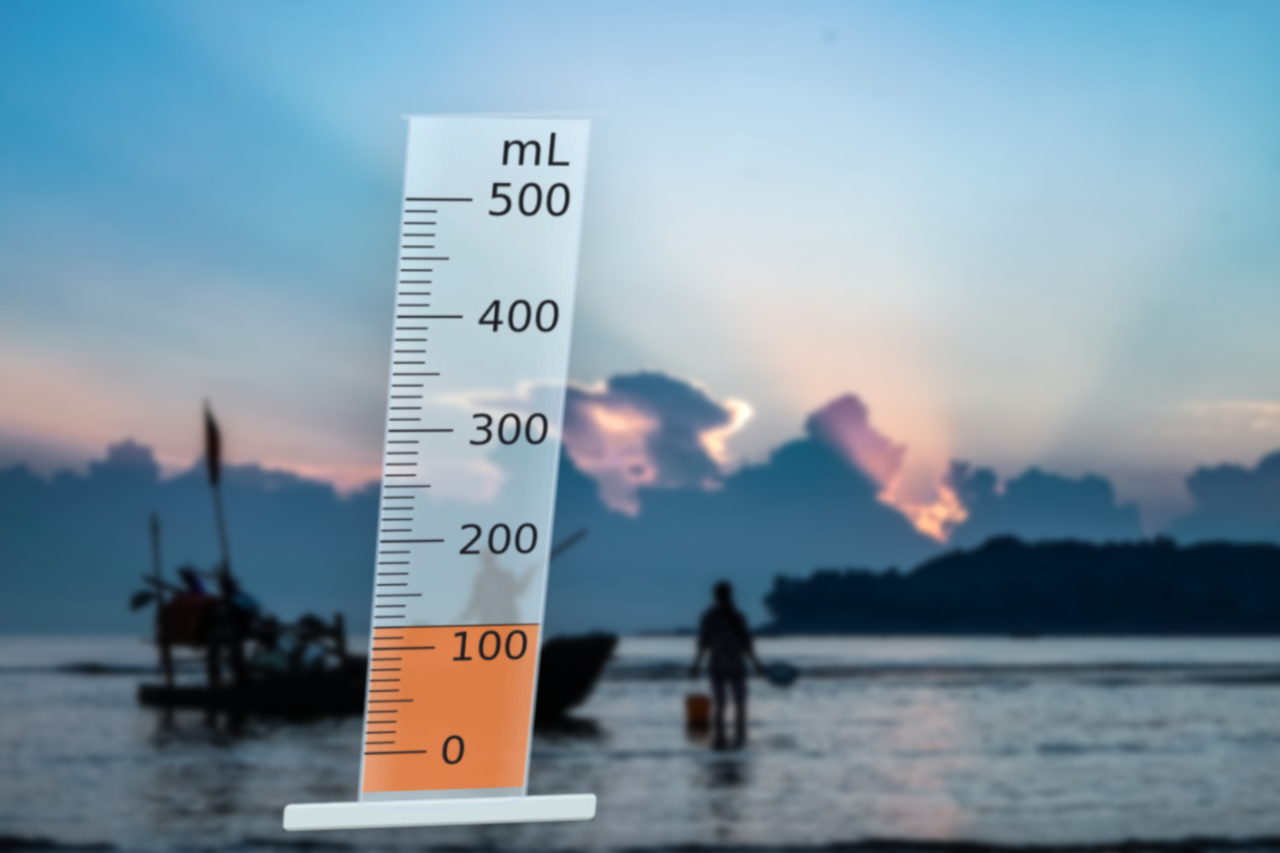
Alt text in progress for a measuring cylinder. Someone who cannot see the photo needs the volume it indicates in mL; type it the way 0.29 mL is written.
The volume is 120 mL
